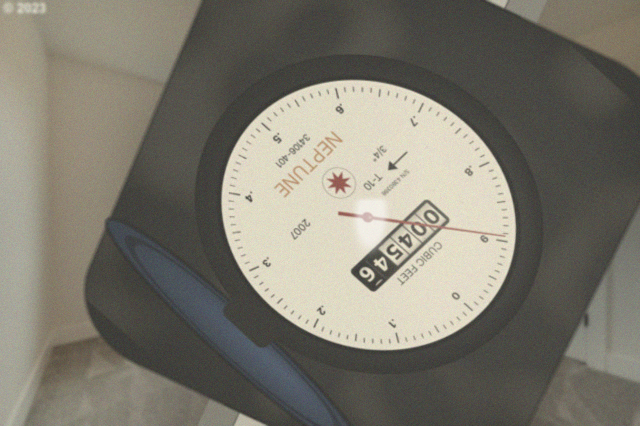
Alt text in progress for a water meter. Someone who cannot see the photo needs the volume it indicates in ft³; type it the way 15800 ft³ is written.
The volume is 4545.89 ft³
